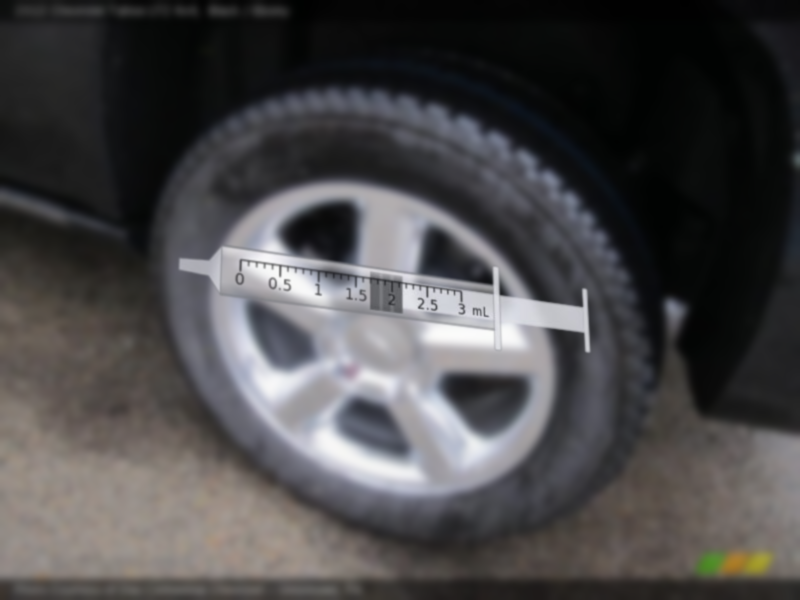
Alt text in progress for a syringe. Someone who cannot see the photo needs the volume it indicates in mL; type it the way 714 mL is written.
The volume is 1.7 mL
